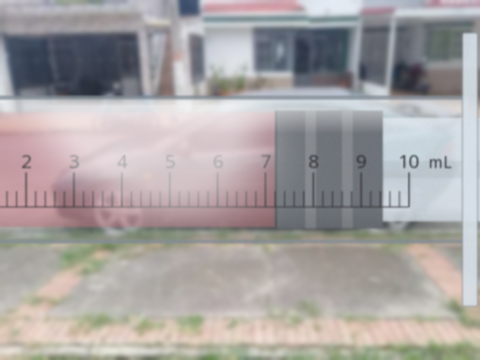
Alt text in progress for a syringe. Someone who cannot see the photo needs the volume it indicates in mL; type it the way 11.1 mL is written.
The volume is 7.2 mL
